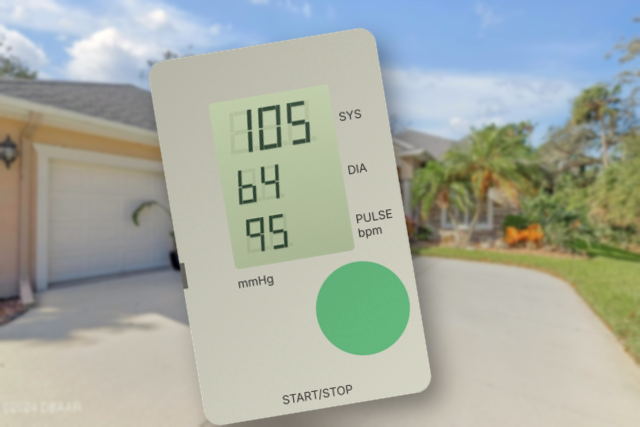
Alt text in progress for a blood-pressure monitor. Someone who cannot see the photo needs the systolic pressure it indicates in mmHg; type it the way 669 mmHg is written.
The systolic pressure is 105 mmHg
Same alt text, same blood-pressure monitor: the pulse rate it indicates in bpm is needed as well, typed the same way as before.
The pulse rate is 95 bpm
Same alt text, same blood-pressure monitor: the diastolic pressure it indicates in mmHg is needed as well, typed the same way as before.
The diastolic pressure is 64 mmHg
